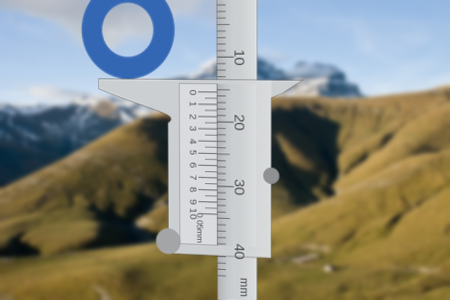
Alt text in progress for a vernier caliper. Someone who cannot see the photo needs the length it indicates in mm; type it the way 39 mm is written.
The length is 15.4 mm
